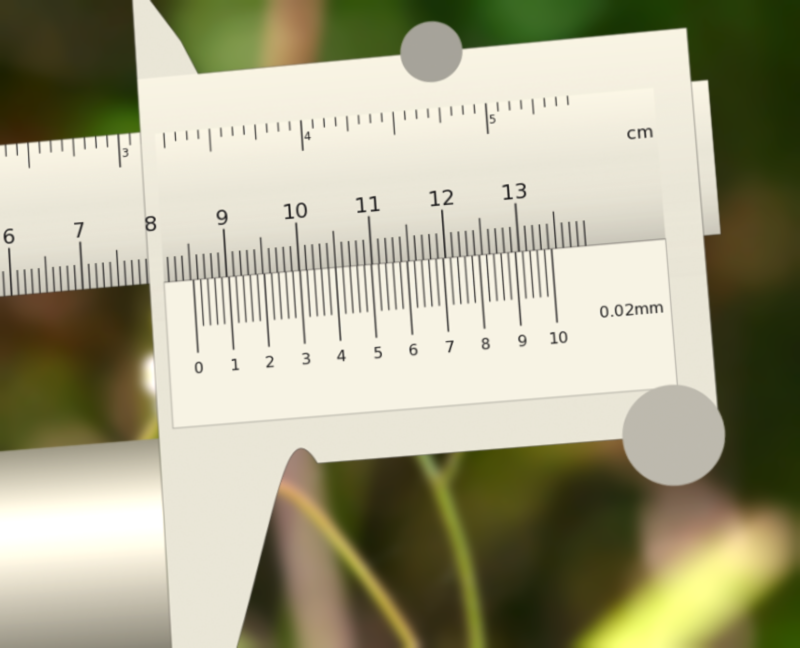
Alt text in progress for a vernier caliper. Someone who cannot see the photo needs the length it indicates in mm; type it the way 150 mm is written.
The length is 85.4 mm
